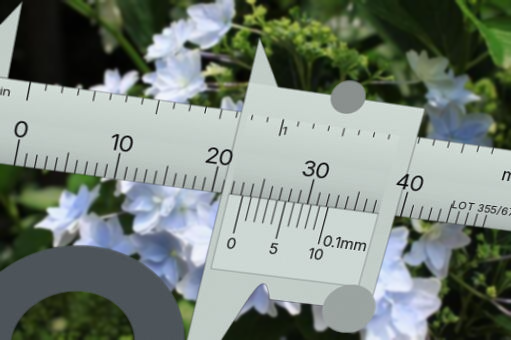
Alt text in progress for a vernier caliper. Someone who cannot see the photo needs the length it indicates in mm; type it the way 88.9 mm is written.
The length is 23.2 mm
